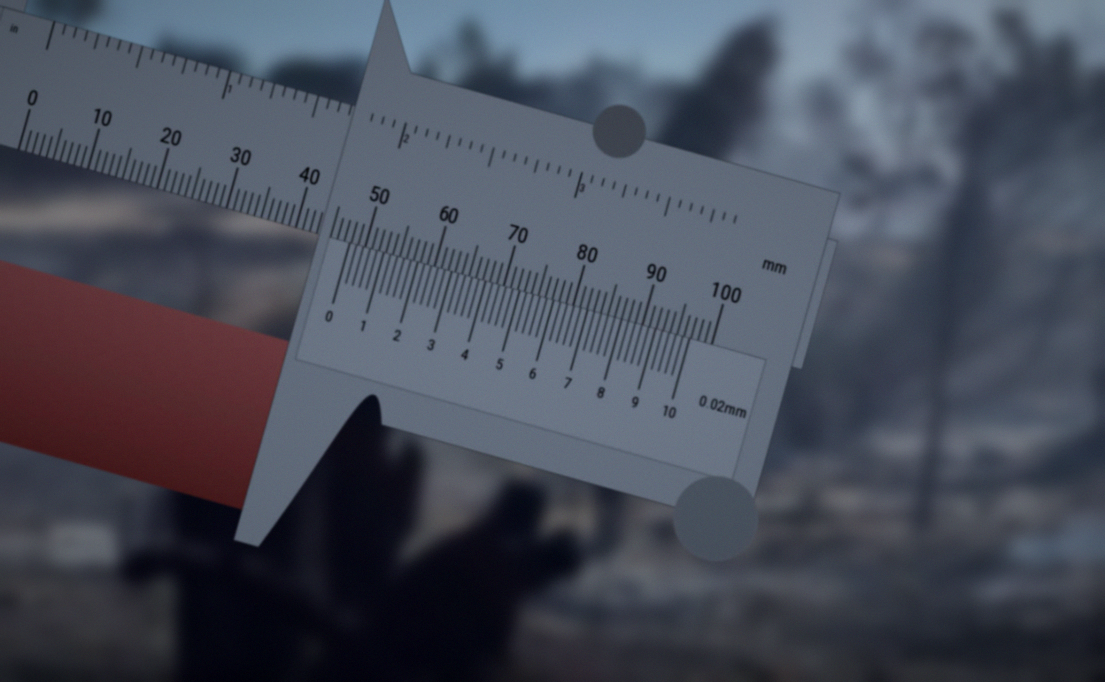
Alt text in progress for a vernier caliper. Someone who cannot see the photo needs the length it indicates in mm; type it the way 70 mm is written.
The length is 47.8 mm
